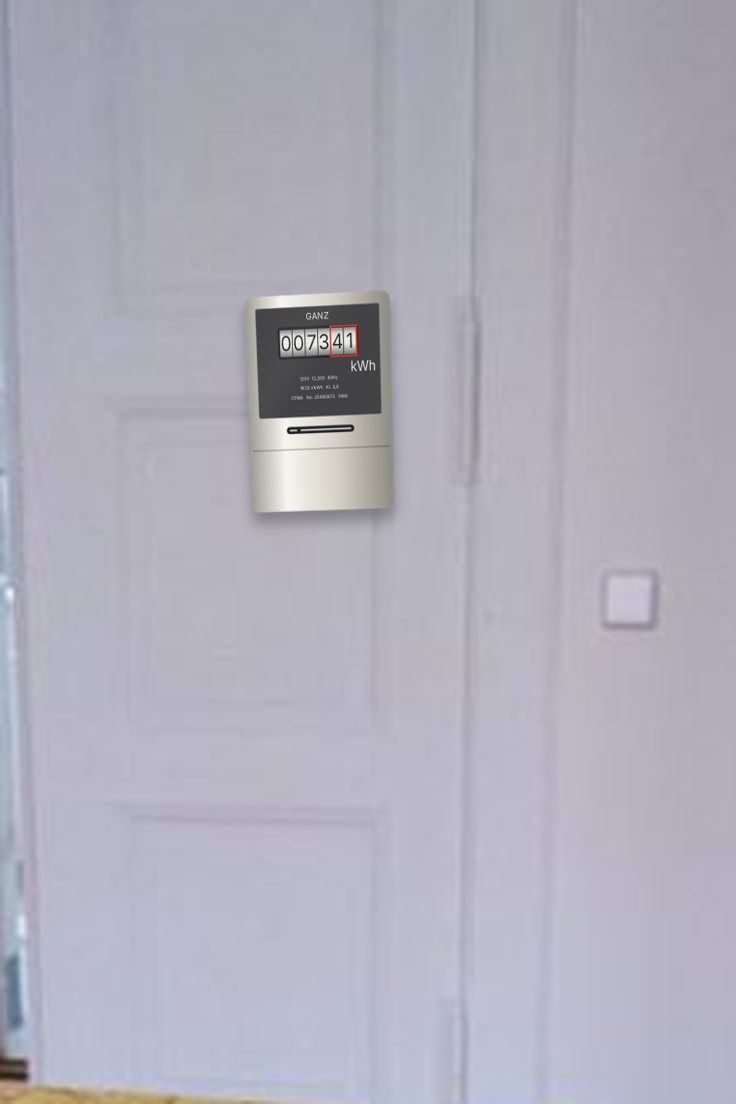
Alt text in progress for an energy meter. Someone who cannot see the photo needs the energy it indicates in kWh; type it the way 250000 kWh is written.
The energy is 73.41 kWh
